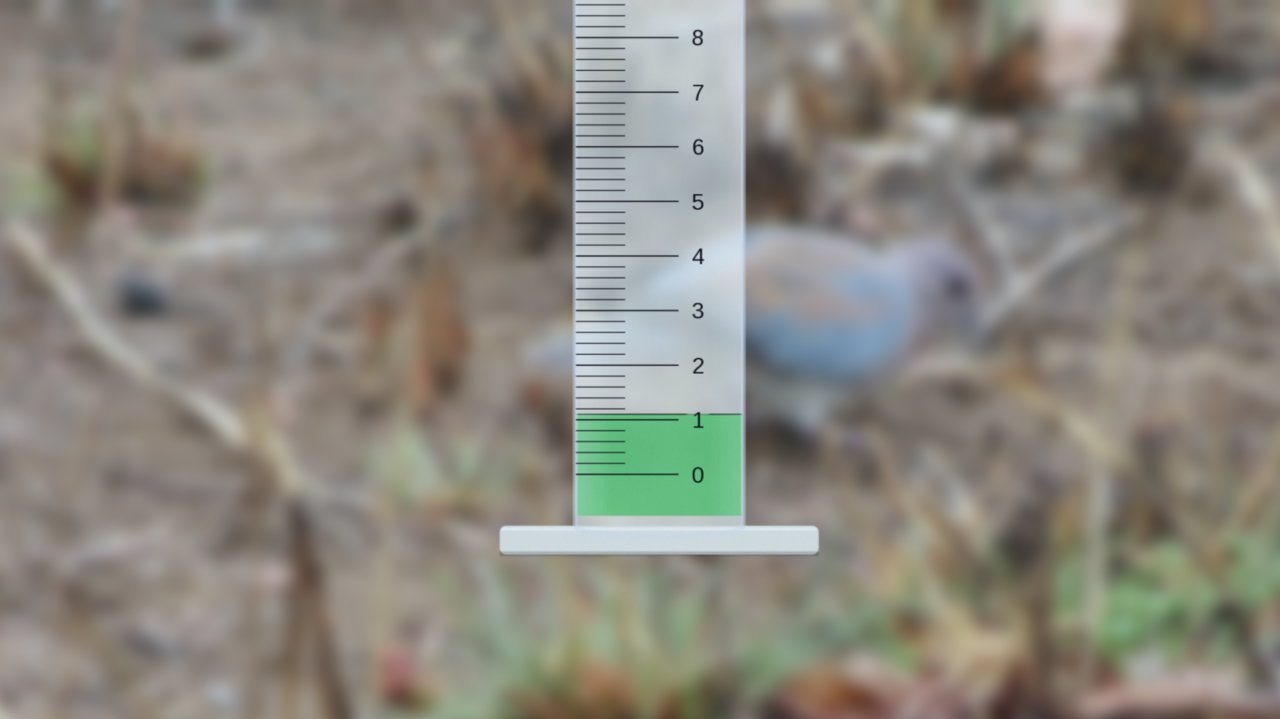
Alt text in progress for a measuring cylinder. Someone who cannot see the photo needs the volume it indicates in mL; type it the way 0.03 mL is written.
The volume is 1.1 mL
